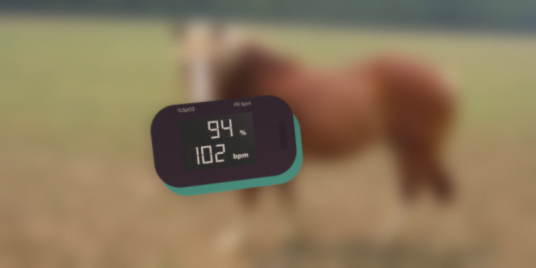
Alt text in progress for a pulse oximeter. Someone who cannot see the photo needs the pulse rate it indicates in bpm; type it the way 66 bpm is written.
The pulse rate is 102 bpm
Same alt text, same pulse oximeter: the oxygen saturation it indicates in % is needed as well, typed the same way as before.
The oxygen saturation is 94 %
